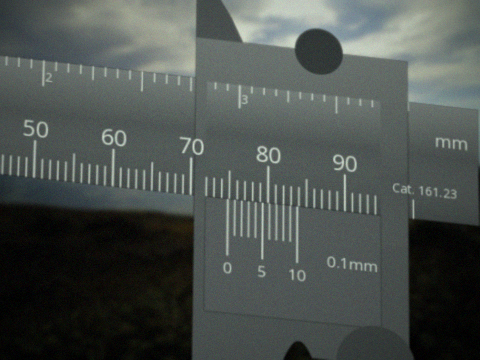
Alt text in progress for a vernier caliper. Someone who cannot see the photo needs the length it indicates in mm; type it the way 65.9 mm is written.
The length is 74.8 mm
